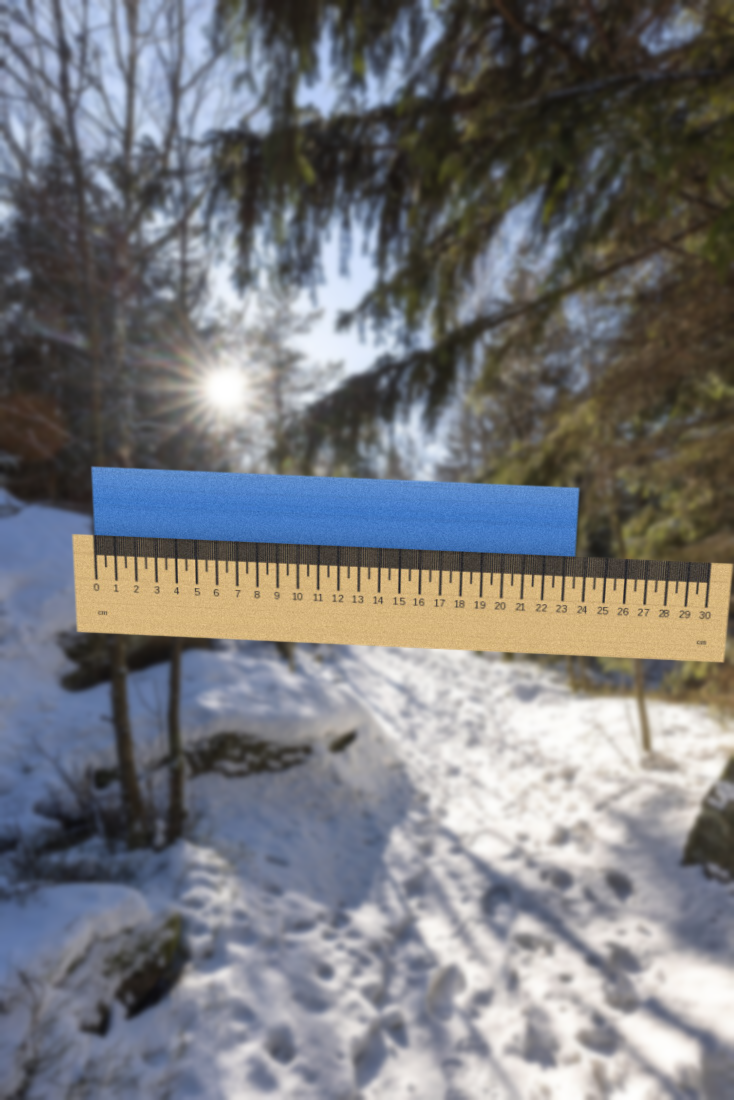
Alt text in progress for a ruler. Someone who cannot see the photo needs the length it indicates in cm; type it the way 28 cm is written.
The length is 23.5 cm
